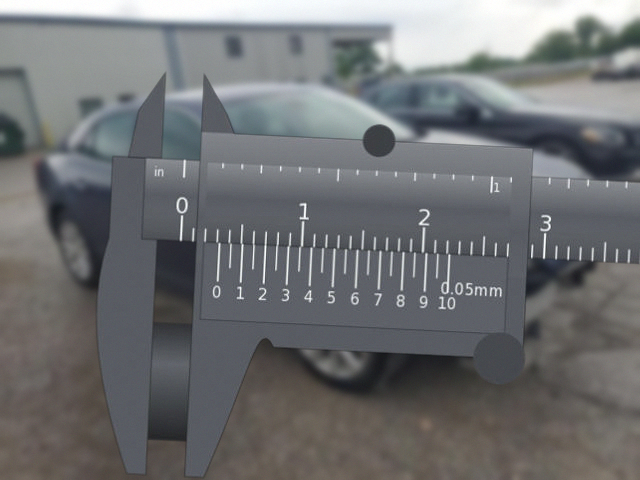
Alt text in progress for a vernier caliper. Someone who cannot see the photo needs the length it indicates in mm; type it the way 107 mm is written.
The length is 3.2 mm
